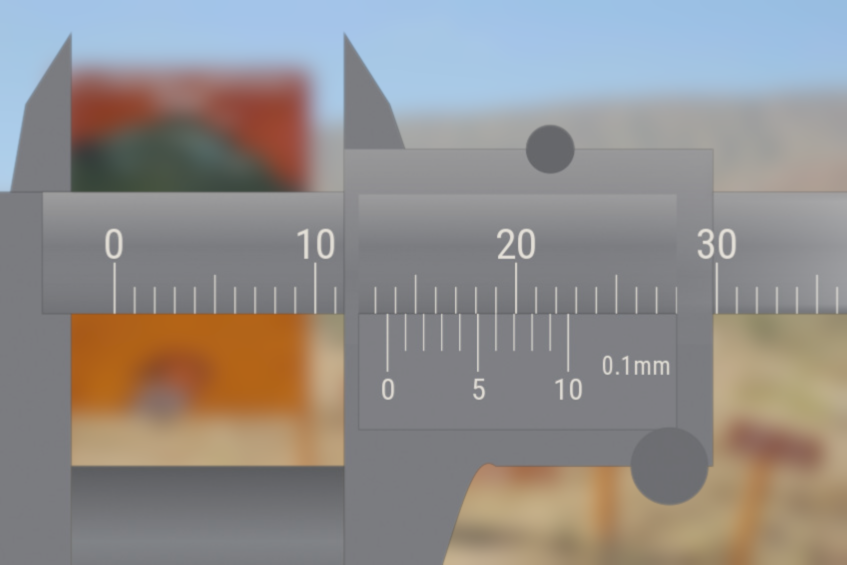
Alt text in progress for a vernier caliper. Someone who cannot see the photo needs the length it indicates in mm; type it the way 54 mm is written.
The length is 13.6 mm
